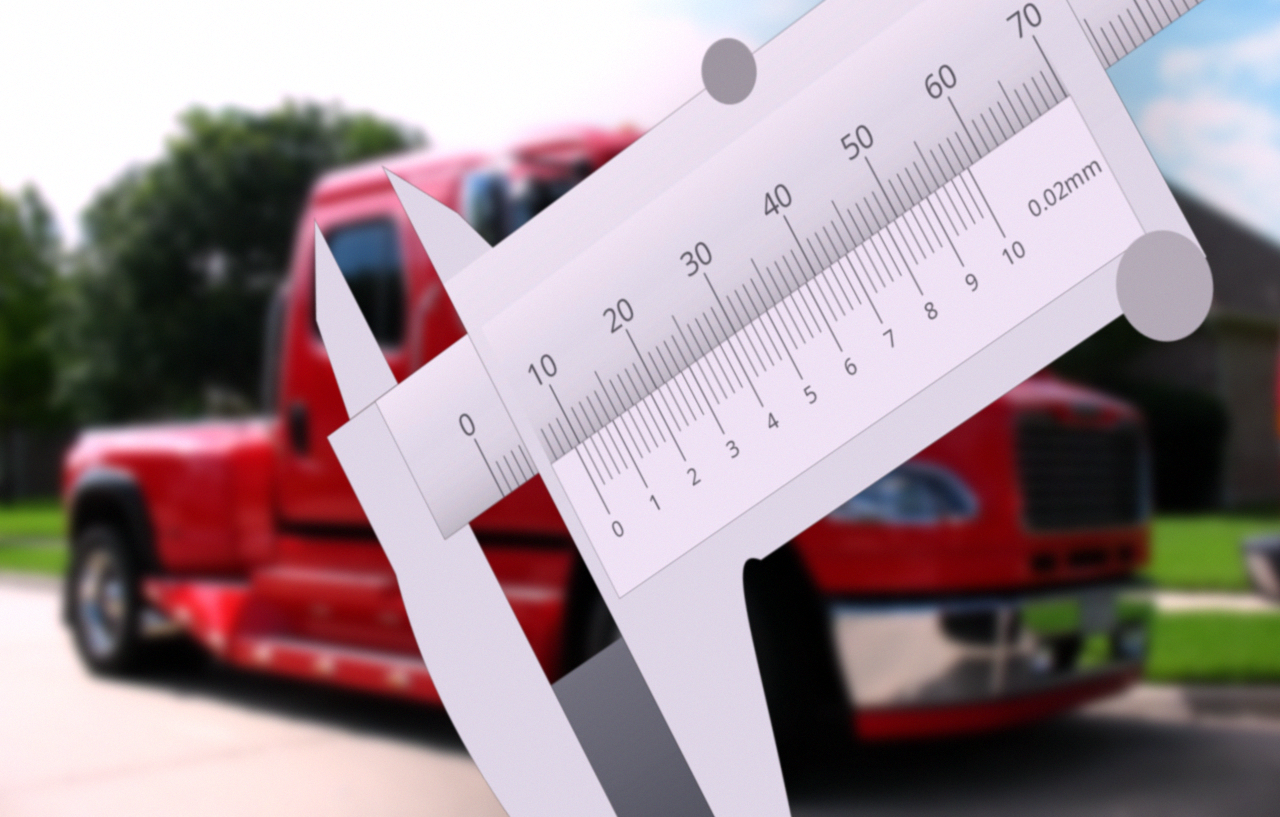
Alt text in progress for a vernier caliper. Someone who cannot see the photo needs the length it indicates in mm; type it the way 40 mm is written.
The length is 9.4 mm
